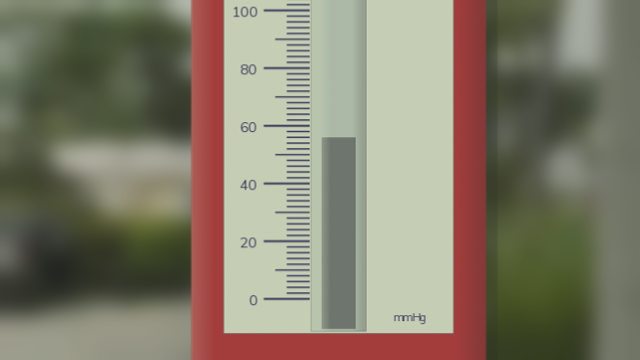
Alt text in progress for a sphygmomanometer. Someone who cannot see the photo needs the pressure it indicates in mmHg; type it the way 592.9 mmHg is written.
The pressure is 56 mmHg
